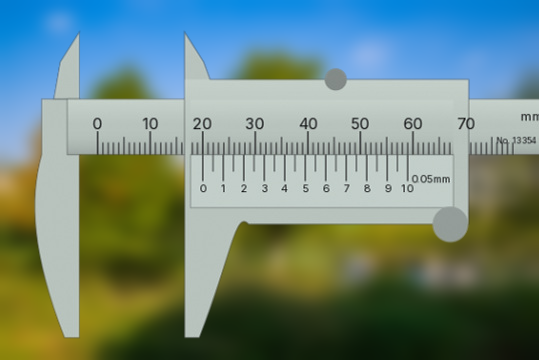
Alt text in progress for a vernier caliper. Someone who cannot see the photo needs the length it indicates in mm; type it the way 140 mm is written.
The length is 20.0 mm
